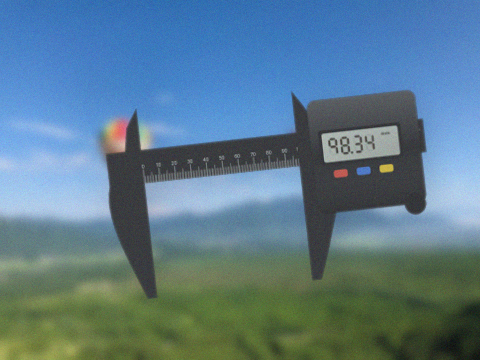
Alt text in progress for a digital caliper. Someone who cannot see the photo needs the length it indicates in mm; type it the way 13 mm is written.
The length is 98.34 mm
